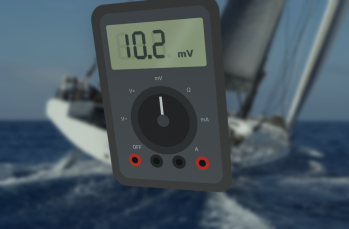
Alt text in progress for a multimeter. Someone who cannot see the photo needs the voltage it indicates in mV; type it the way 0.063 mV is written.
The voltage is 10.2 mV
